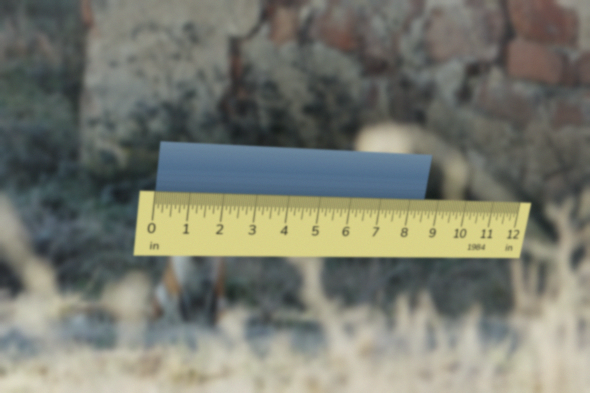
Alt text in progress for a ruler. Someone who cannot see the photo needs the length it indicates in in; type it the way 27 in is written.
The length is 8.5 in
